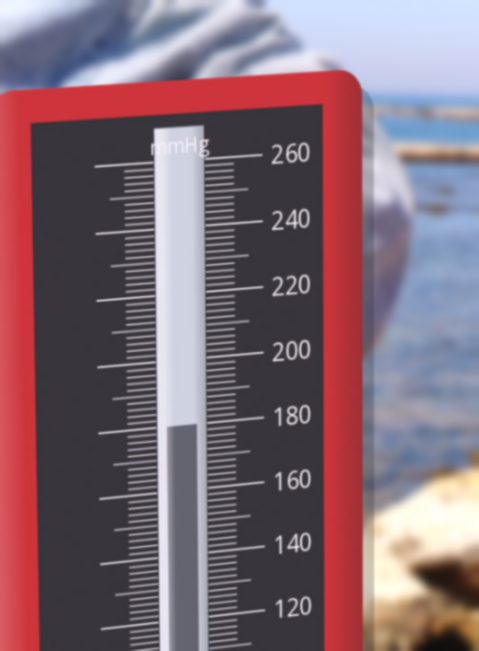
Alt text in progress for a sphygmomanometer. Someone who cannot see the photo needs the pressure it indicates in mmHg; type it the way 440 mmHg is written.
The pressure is 180 mmHg
